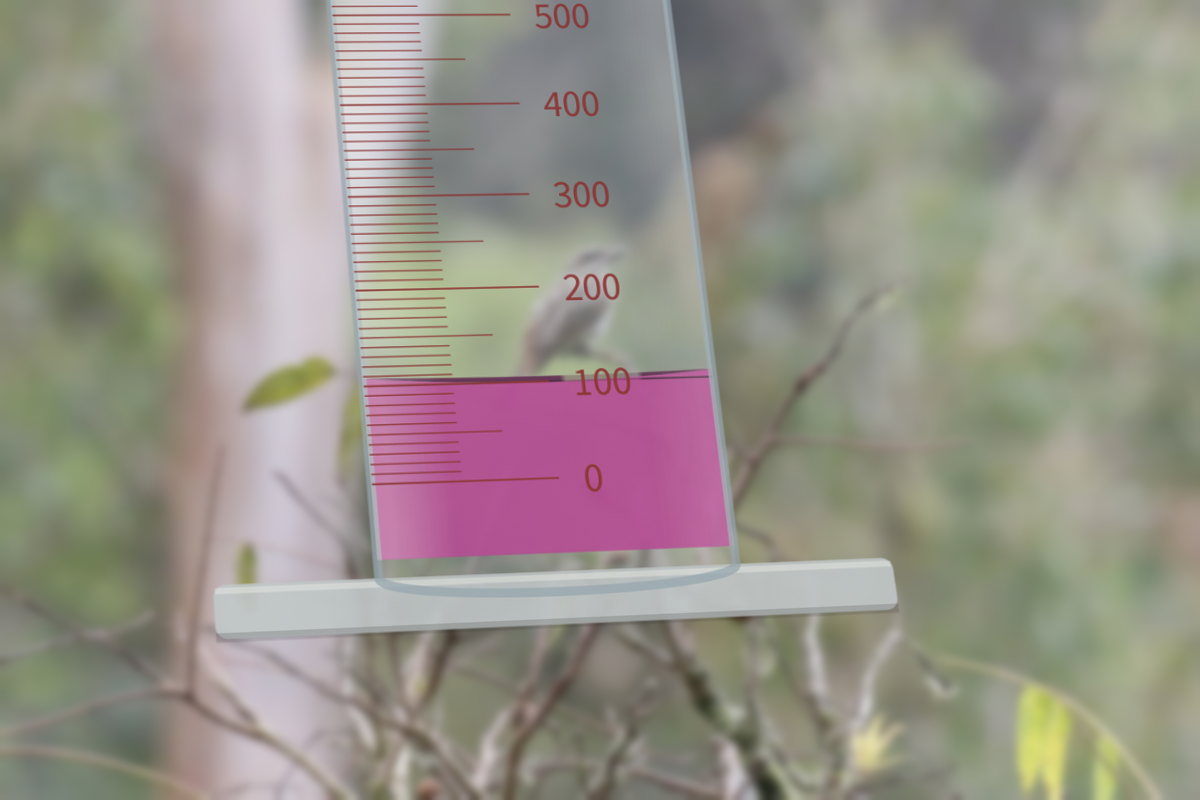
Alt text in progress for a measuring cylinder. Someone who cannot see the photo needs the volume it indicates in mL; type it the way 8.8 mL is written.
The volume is 100 mL
